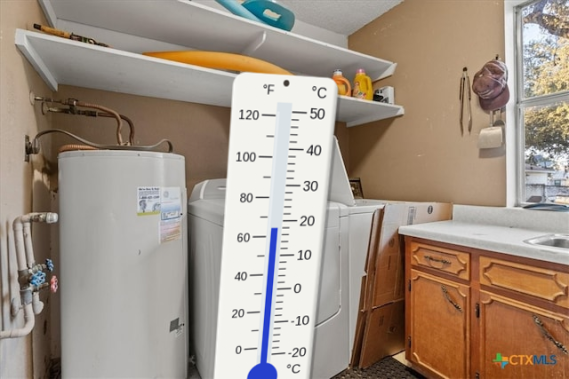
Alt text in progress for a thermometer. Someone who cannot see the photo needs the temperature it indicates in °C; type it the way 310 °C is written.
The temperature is 18 °C
